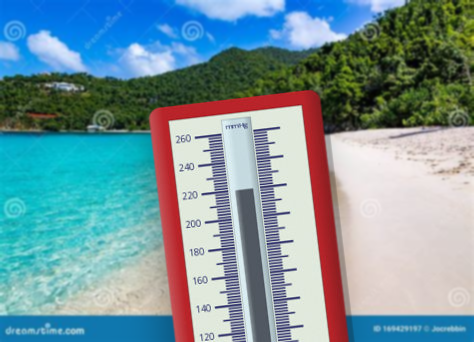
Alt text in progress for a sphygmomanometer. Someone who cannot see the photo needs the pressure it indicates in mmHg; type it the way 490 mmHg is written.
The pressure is 220 mmHg
